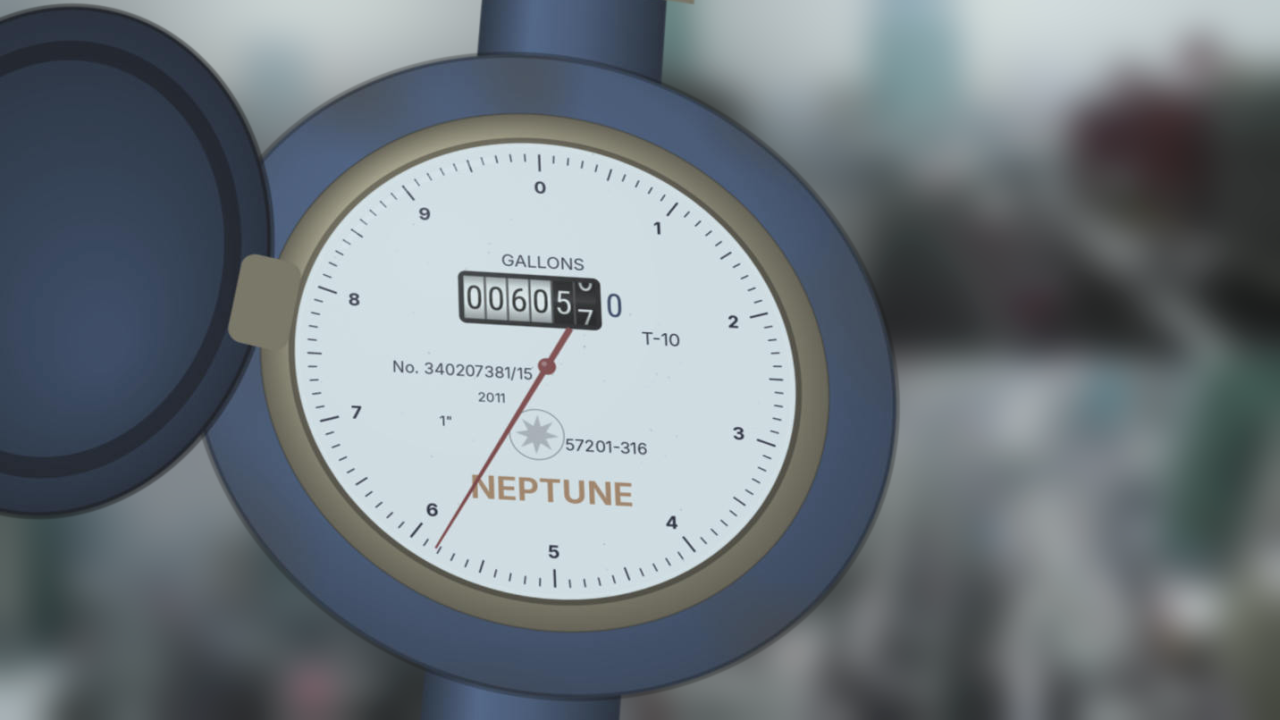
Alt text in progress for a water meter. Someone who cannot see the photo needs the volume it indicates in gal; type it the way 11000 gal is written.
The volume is 60565.8 gal
